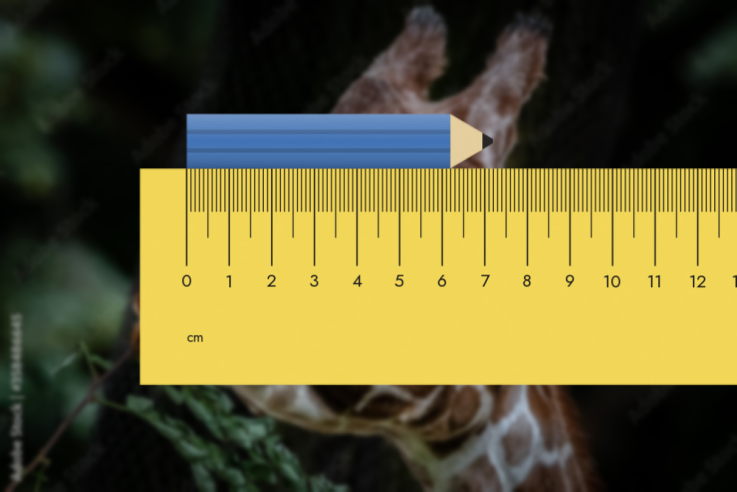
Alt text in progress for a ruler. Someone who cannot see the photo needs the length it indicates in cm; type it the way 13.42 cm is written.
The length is 7.2 cm
